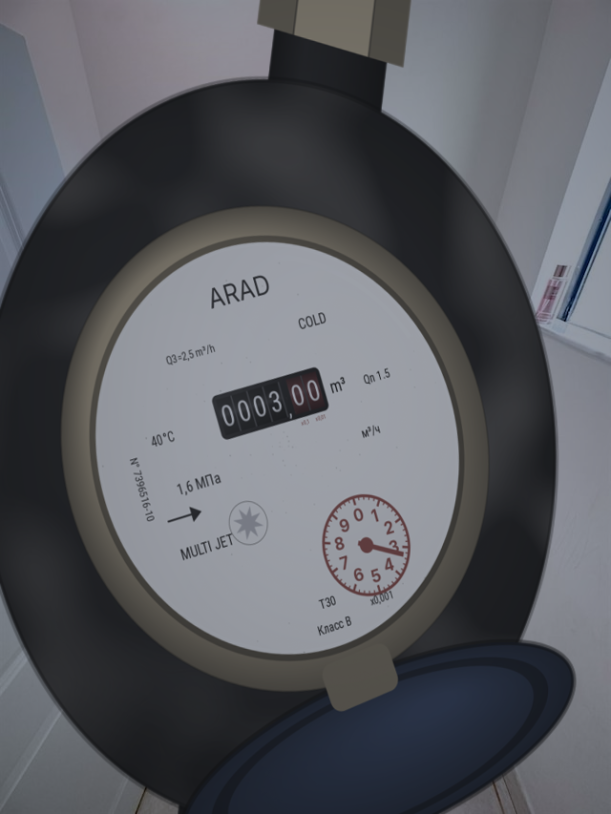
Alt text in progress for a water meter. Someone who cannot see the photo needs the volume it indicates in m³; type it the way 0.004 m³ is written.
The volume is 3.003 m³
